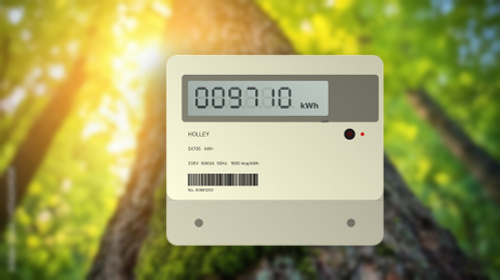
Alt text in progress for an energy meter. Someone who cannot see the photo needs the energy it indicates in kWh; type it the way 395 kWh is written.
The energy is 9710 kWh
